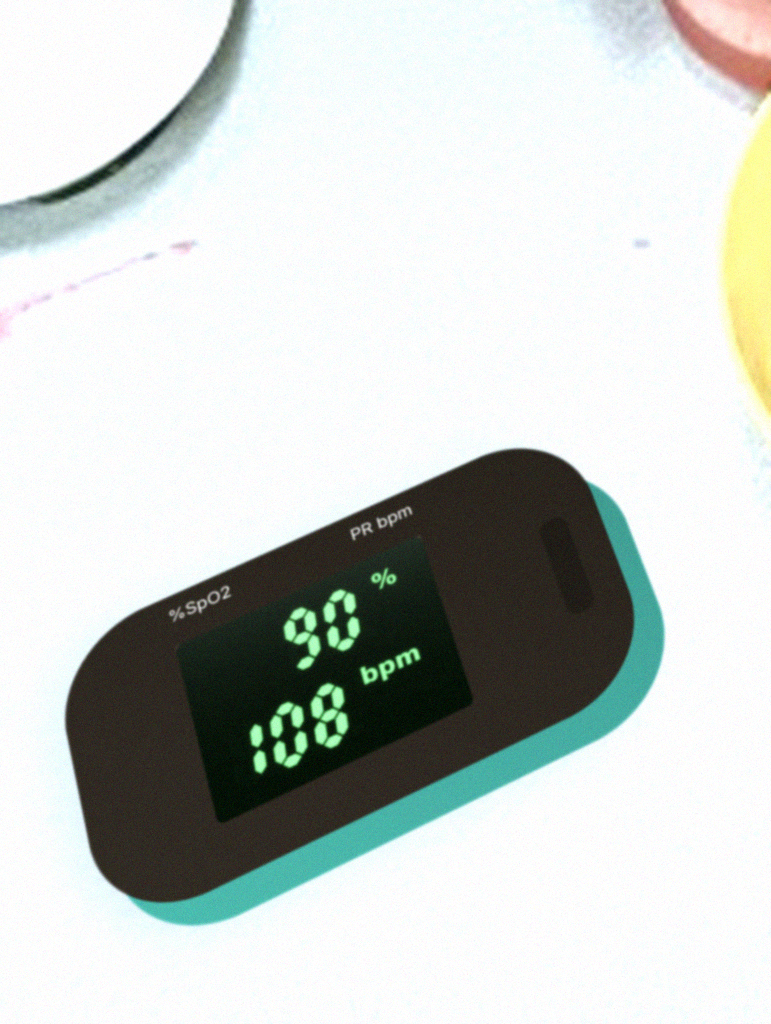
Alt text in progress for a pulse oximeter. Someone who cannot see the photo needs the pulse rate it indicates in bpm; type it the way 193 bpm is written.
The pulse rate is 108 bpm
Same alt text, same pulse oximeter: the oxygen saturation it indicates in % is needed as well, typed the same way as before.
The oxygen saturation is 90 %
